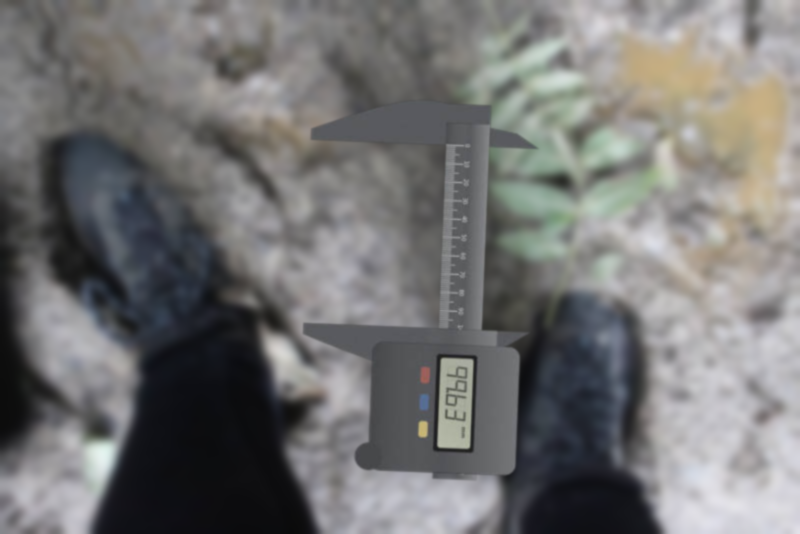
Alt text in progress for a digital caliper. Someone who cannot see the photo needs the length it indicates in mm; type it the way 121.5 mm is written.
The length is 99.63 mm
